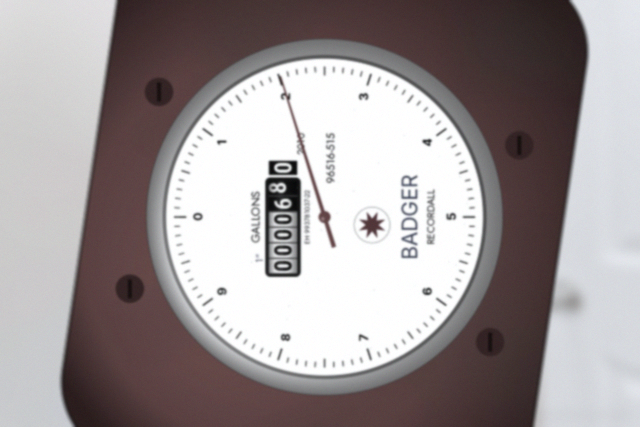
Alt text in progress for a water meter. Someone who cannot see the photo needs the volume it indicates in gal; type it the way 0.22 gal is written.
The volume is 682.0 gal
